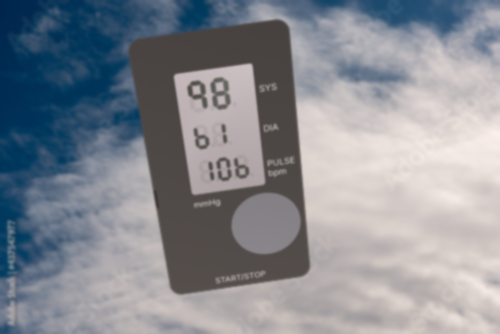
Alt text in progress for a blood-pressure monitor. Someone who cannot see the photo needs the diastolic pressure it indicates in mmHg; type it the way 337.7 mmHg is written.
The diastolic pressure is 61 mmHg
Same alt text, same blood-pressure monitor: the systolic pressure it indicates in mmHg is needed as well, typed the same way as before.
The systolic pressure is 98 mmHg
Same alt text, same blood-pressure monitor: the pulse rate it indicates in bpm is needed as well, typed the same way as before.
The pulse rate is 106 bpm
